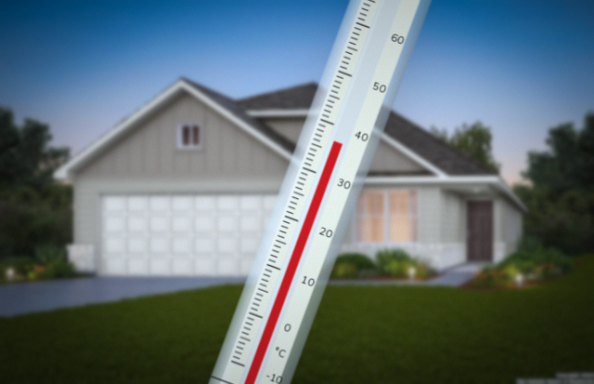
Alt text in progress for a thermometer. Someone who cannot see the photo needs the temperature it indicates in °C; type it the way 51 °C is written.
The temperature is 37 °C
